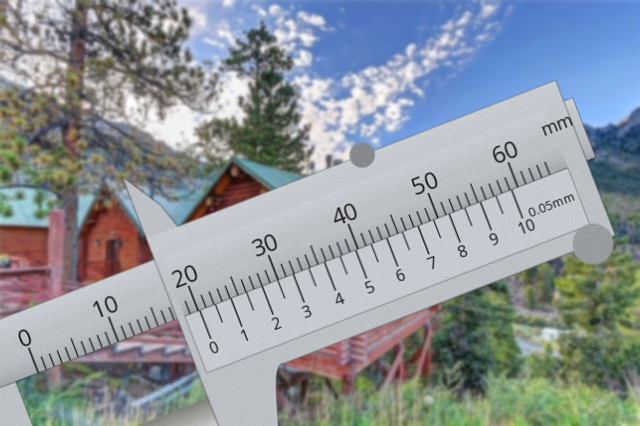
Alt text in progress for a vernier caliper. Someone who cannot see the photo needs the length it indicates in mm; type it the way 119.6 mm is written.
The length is 20.2 mm
